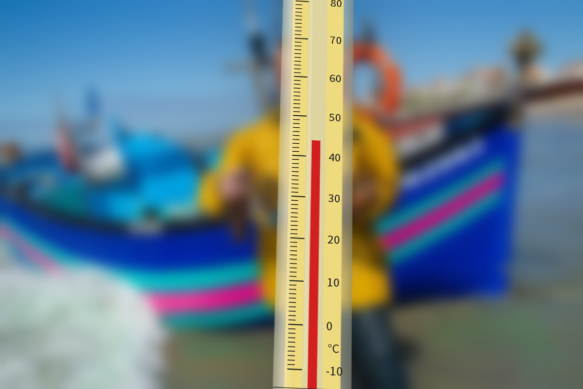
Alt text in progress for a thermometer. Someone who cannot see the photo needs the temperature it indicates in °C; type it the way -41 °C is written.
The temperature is 44 °C
